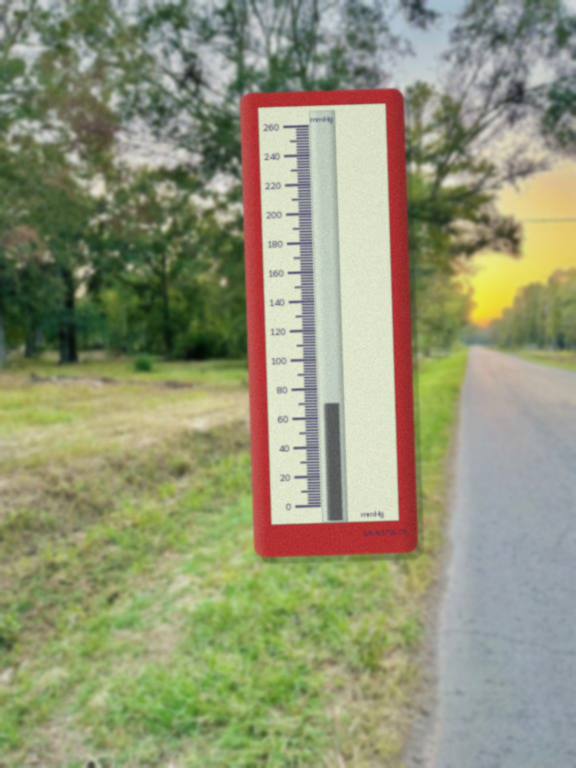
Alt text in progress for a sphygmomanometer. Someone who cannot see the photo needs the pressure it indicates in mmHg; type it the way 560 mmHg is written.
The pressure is 70 mmHg
